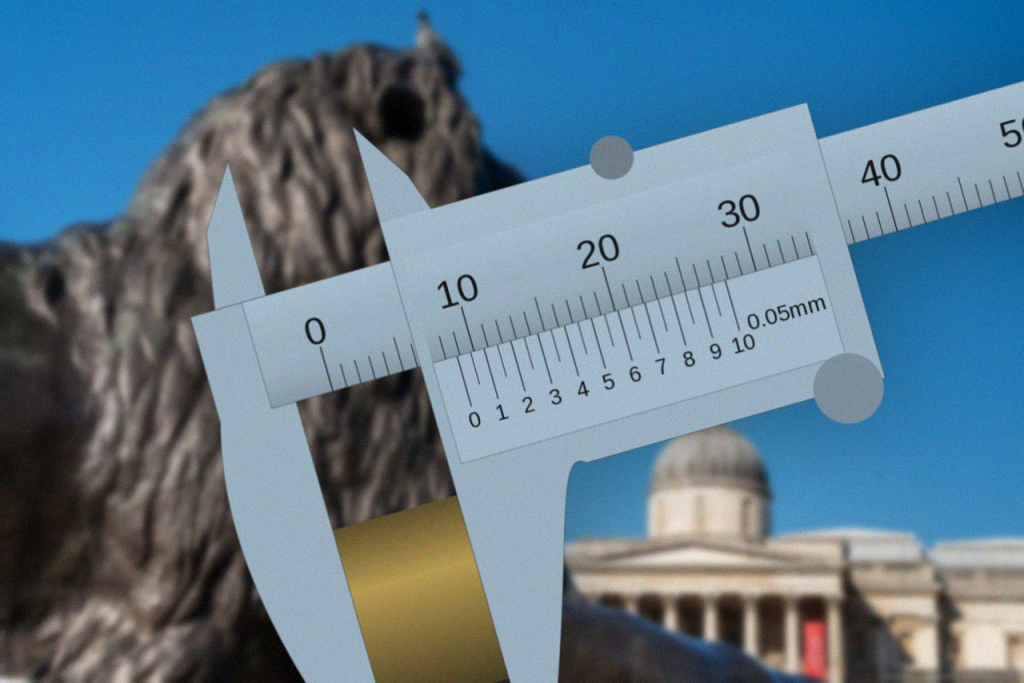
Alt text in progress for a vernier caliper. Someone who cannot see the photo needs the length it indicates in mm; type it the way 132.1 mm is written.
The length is 8.8 mm
